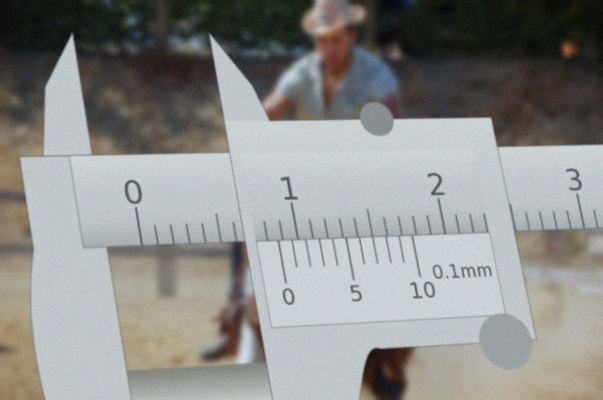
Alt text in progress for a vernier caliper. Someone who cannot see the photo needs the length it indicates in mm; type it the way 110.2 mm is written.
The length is 8.7 mm
